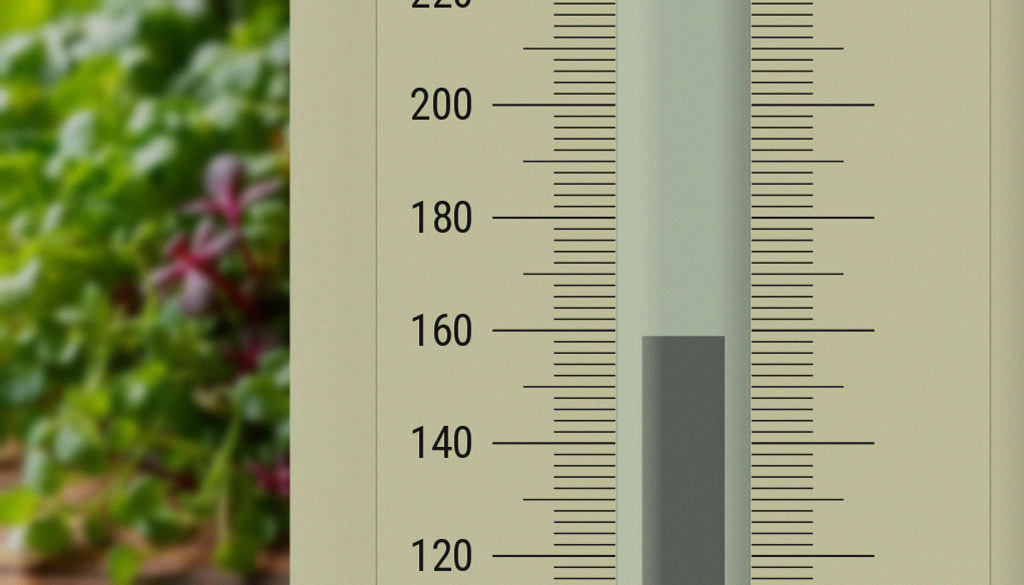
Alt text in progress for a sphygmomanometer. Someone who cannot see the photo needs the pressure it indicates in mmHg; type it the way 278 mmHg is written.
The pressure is 159 mmHg
